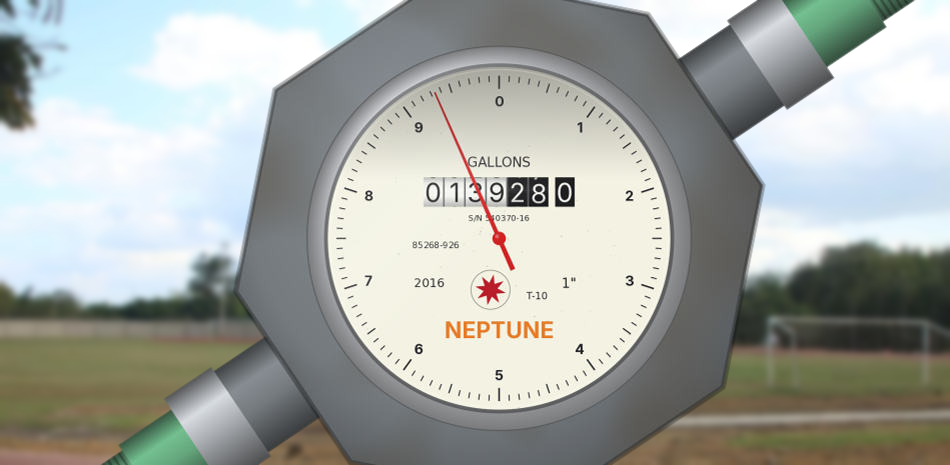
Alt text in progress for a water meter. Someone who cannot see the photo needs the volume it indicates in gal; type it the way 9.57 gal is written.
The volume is 139279.3 gal
